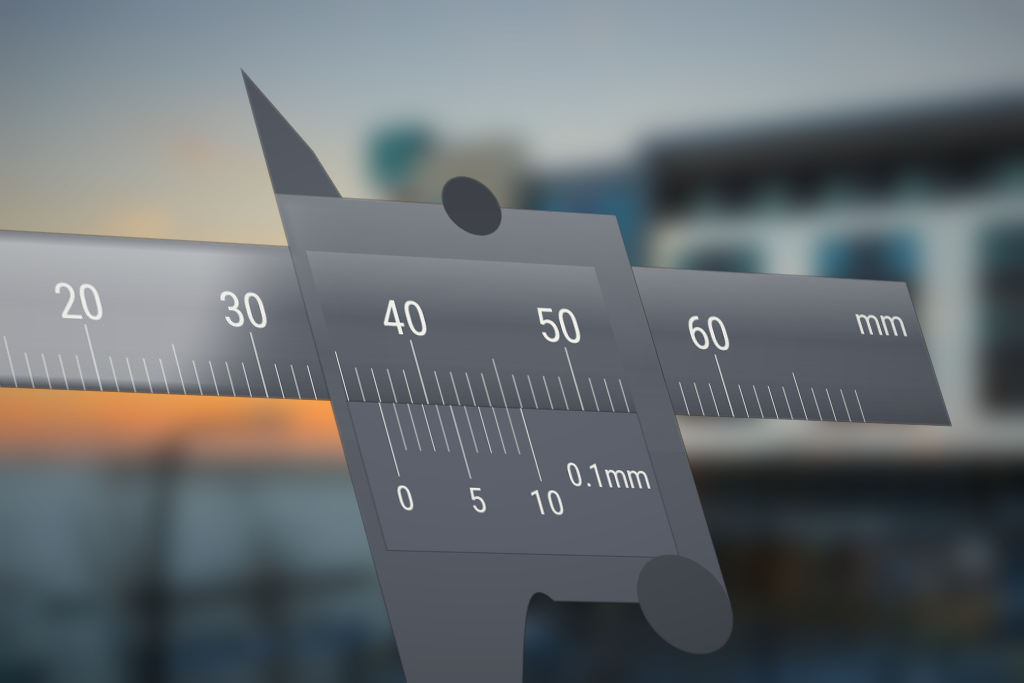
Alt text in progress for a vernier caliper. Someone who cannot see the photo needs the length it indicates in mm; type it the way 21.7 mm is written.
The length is 36.9 mm
